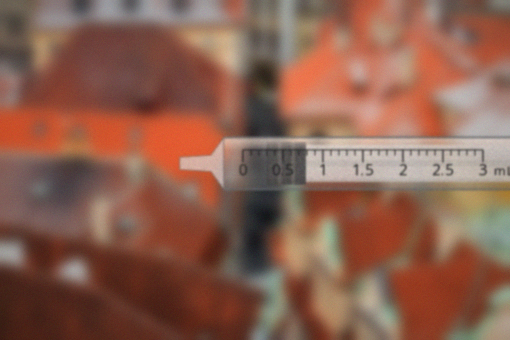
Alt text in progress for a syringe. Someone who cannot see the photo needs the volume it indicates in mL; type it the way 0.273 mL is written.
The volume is 0.3 mL
